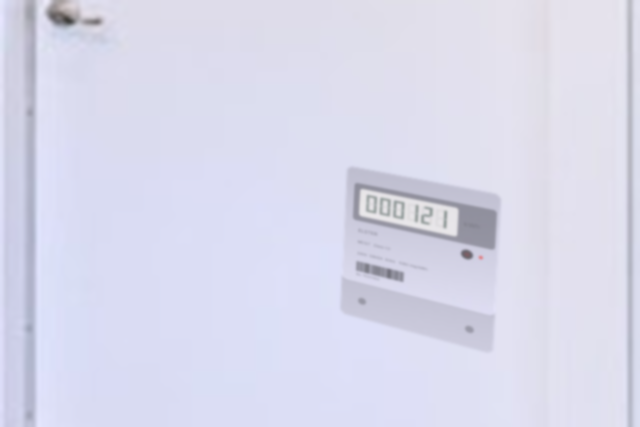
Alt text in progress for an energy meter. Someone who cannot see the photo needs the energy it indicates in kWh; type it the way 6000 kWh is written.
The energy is 121 kWh
